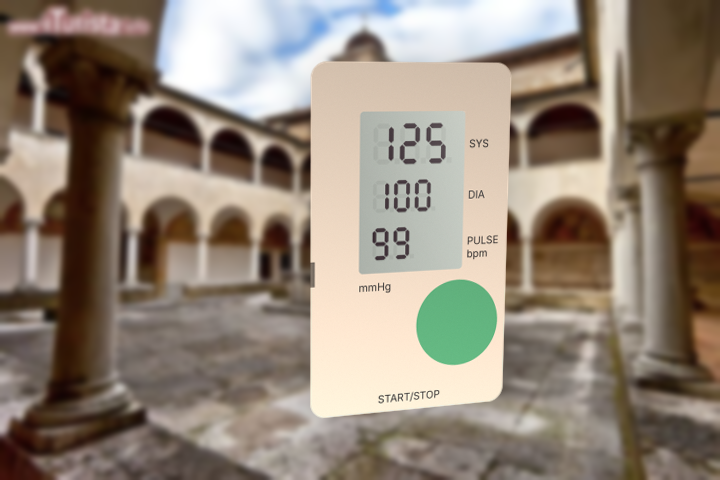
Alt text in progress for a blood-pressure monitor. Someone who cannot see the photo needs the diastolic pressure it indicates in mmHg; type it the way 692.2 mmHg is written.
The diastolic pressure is 100 mmHg
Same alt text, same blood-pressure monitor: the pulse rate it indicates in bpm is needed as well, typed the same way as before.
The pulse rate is 99 bpm
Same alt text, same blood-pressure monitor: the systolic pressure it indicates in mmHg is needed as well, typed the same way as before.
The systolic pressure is 125 mmHg
